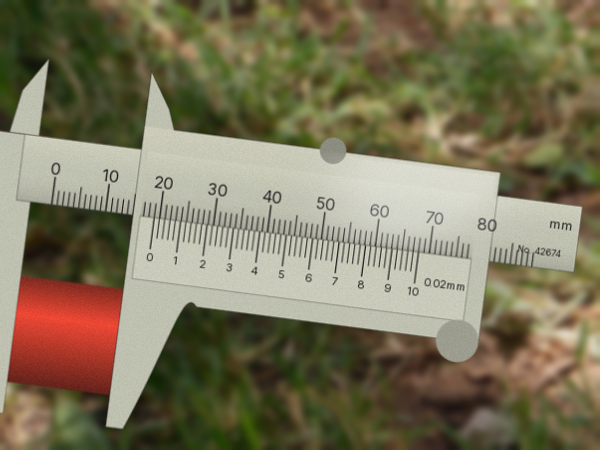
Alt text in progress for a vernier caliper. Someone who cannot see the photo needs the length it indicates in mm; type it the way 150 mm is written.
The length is 19.0 mm
